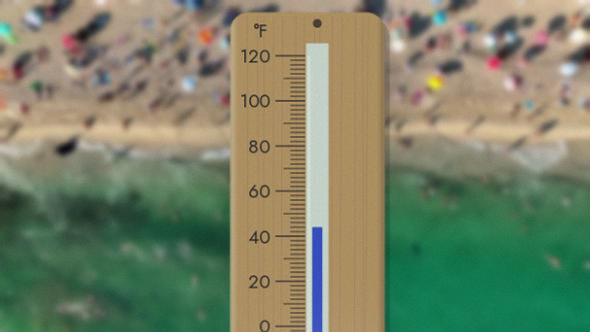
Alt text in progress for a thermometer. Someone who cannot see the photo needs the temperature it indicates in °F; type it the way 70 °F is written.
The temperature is 44 °F
